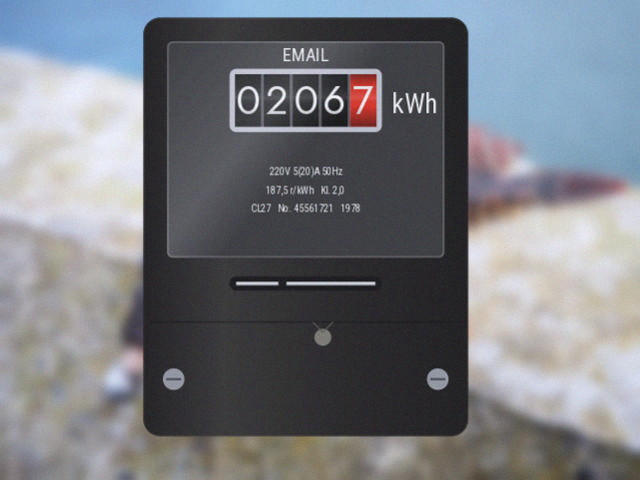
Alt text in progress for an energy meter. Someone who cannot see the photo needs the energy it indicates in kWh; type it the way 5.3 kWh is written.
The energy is 206.7 kWh
